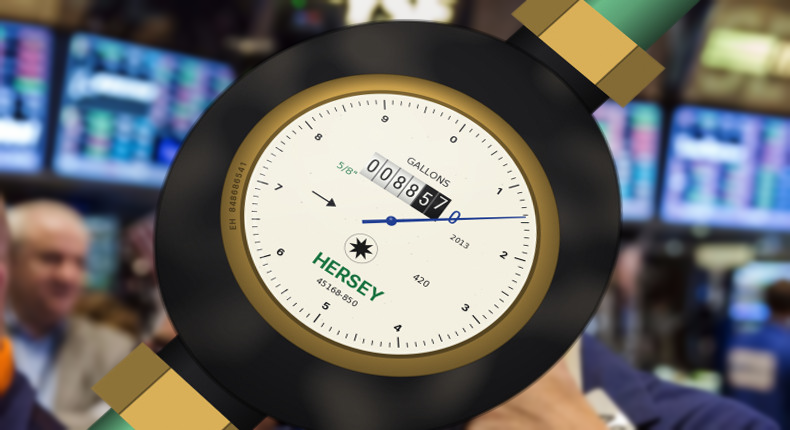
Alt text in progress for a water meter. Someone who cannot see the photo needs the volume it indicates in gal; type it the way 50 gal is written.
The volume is 88571.4 gal
